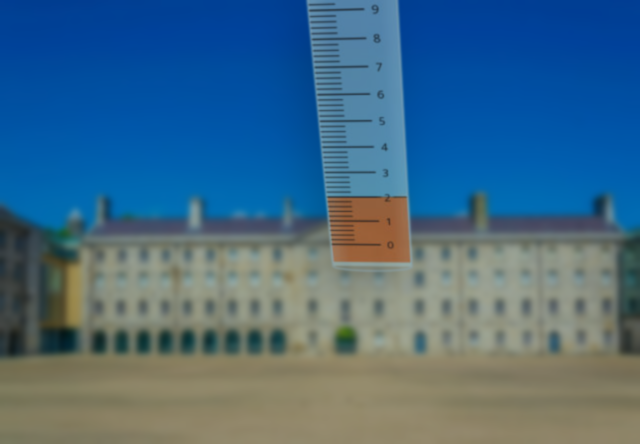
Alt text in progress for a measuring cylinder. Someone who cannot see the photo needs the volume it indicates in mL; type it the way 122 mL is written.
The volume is 2 mL
